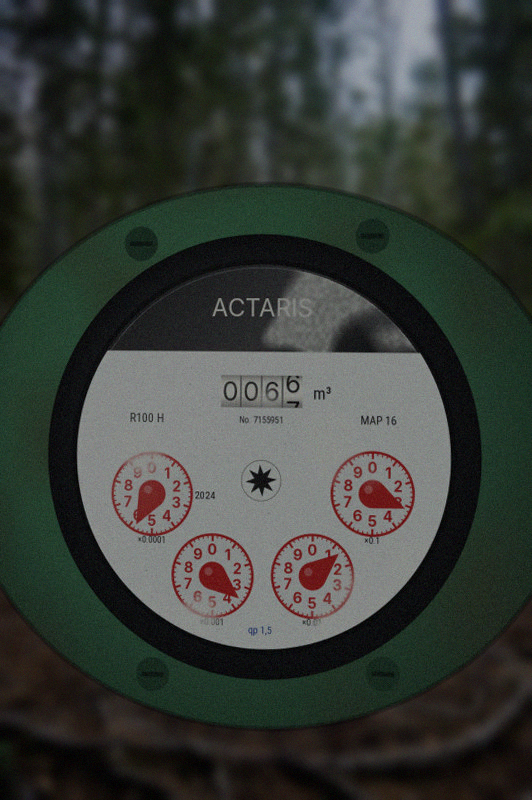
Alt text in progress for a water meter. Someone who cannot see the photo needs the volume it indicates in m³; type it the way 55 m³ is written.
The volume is 66.3135 m³
